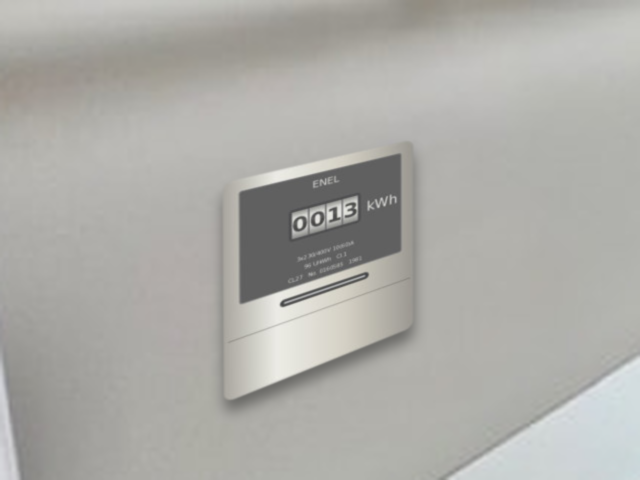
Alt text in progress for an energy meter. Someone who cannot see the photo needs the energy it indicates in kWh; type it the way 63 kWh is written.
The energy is 13 kWh
